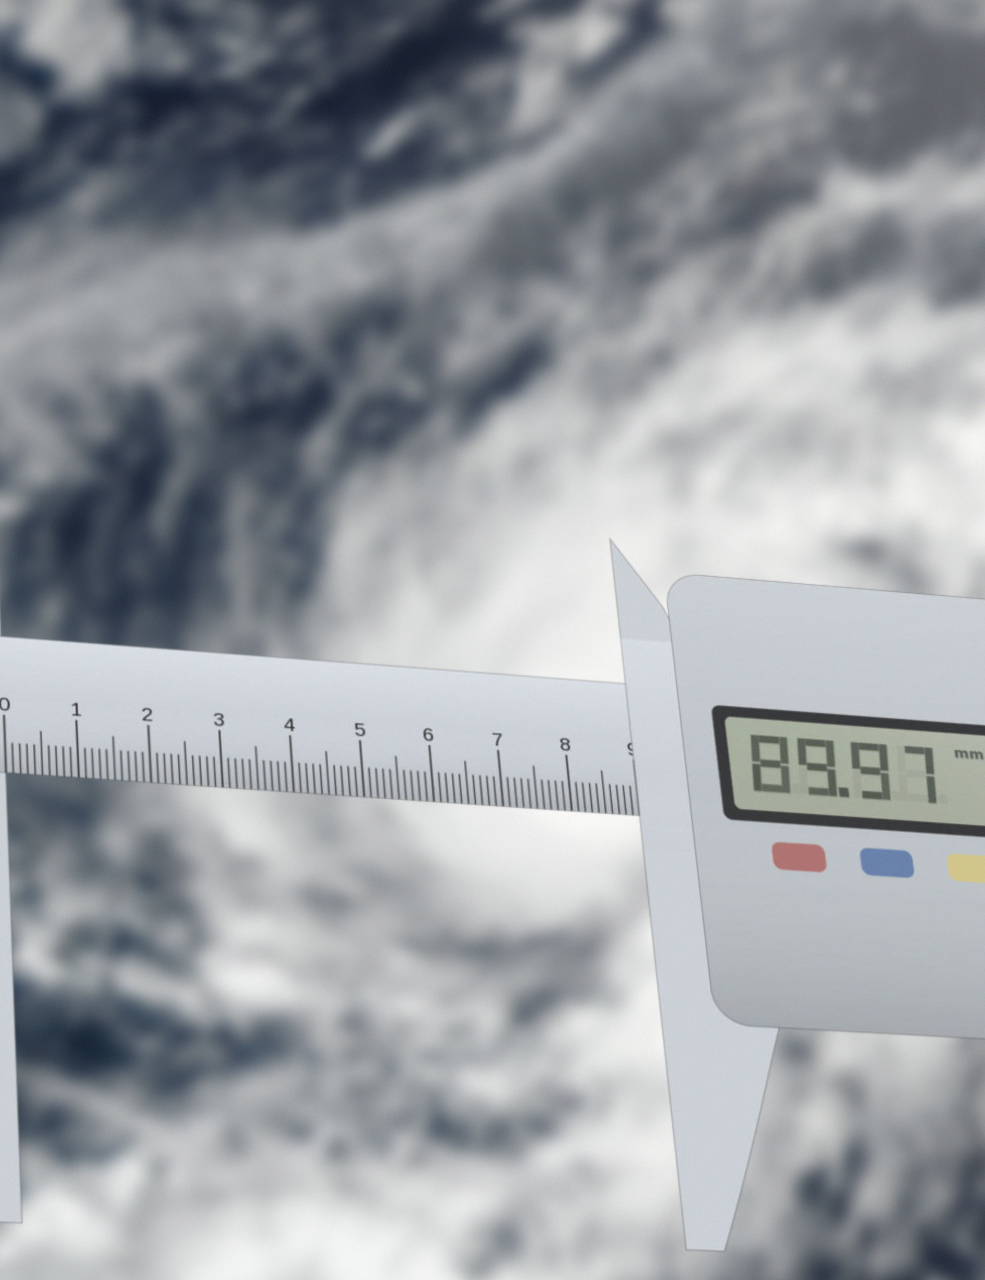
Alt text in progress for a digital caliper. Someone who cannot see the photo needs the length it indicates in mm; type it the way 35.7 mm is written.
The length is 89.97 mm
